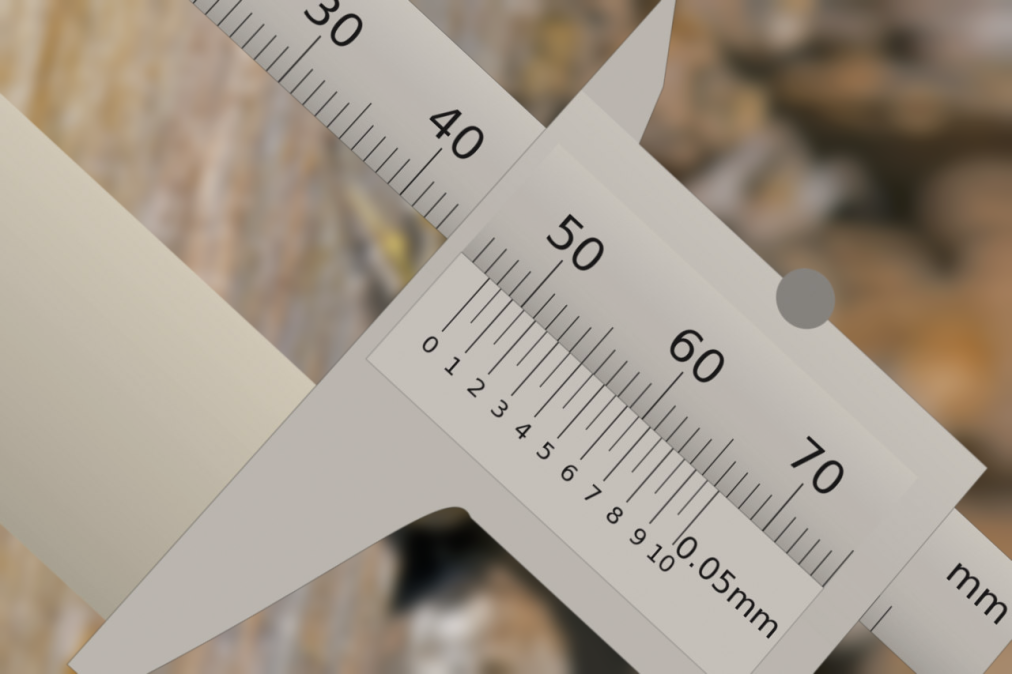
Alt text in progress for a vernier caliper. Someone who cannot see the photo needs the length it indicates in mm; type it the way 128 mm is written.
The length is 47.4 mm
